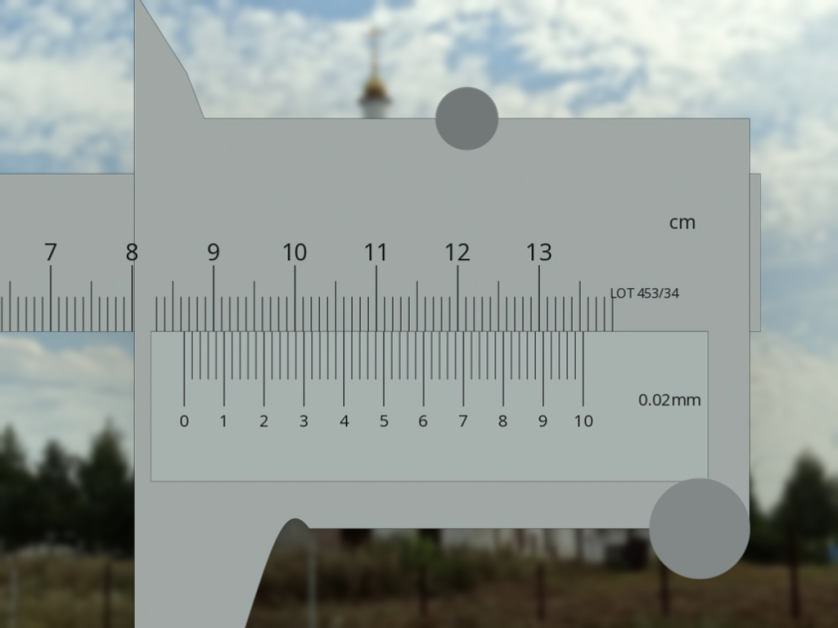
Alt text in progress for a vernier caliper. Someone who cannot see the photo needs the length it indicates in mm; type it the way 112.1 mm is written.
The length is 86.4 mm
